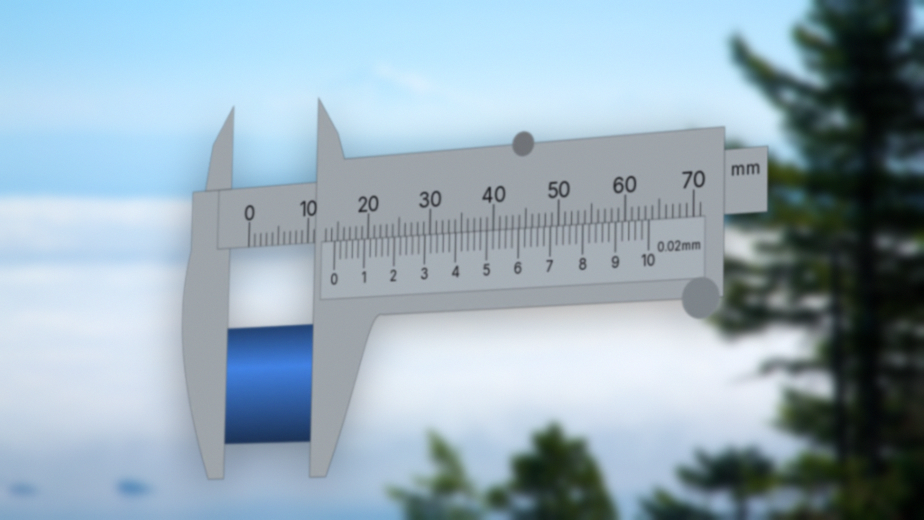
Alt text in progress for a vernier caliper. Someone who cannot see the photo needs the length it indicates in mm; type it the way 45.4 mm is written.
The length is 14.5 mm
